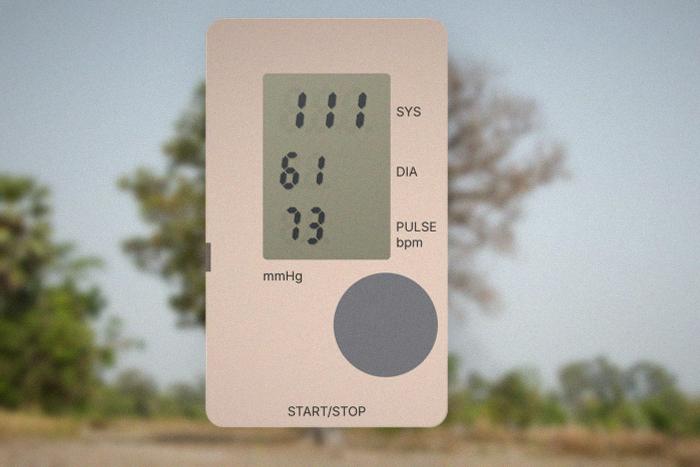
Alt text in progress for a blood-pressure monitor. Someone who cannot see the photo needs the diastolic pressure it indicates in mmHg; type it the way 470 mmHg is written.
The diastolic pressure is 61 mmHg
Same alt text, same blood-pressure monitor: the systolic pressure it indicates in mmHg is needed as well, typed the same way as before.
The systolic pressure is 111 mmHg
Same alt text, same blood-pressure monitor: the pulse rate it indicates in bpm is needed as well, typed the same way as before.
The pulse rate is 73 bpm
